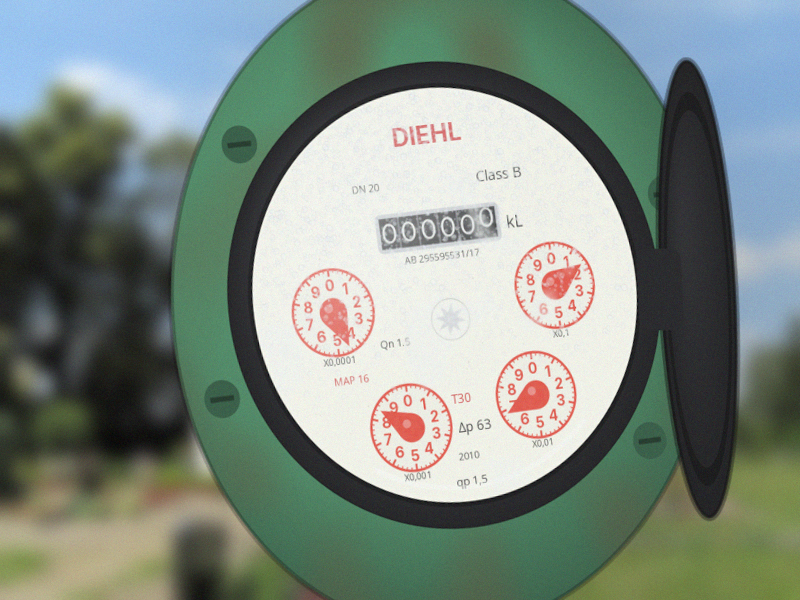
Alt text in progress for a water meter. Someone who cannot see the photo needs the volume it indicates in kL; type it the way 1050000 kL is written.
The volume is 0.1684 kL
